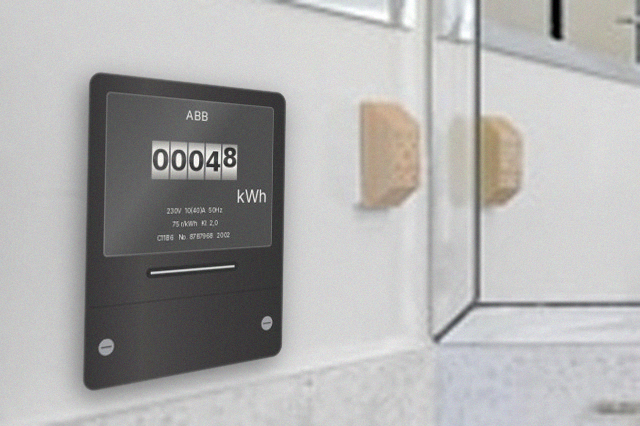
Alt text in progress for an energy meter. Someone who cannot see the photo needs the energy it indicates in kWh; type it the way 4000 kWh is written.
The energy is 48 kWh
